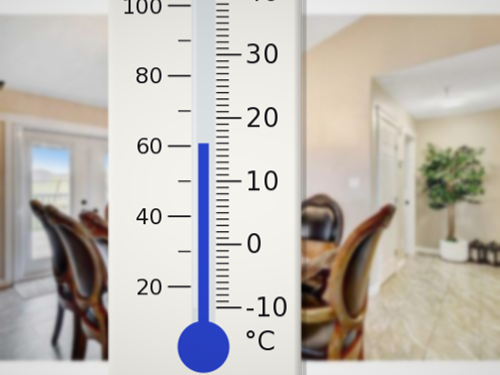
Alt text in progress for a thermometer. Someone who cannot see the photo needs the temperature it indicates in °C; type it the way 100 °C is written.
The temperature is 16 °C
